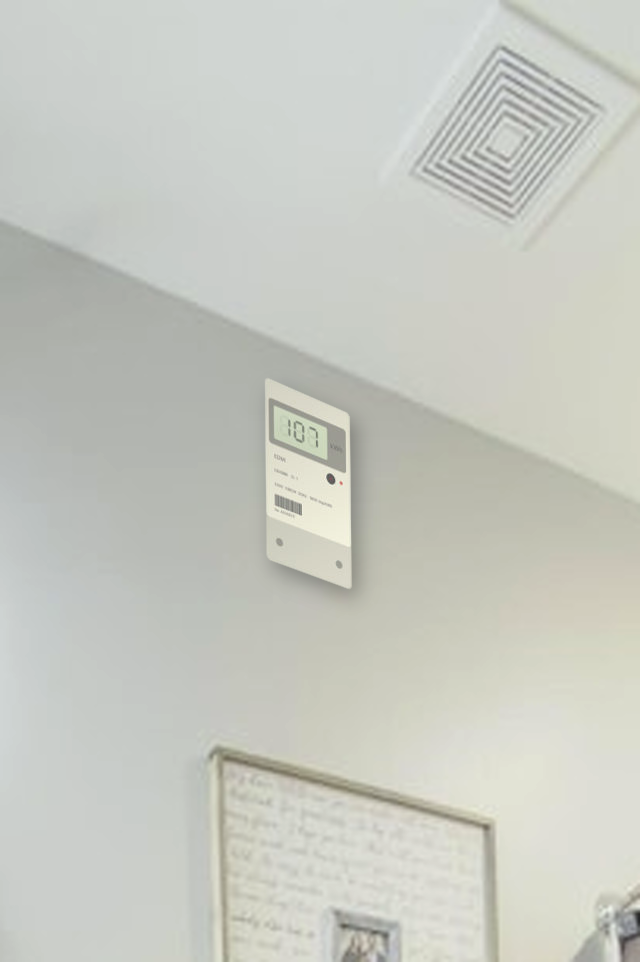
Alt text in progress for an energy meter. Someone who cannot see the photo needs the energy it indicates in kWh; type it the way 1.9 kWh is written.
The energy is 107 kWh
